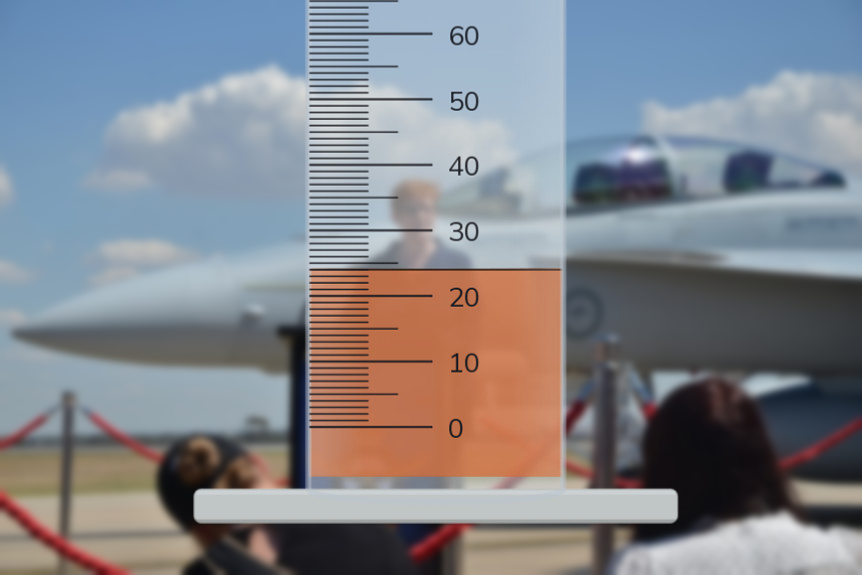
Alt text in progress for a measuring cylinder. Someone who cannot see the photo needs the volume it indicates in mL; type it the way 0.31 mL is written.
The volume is 24 mL
